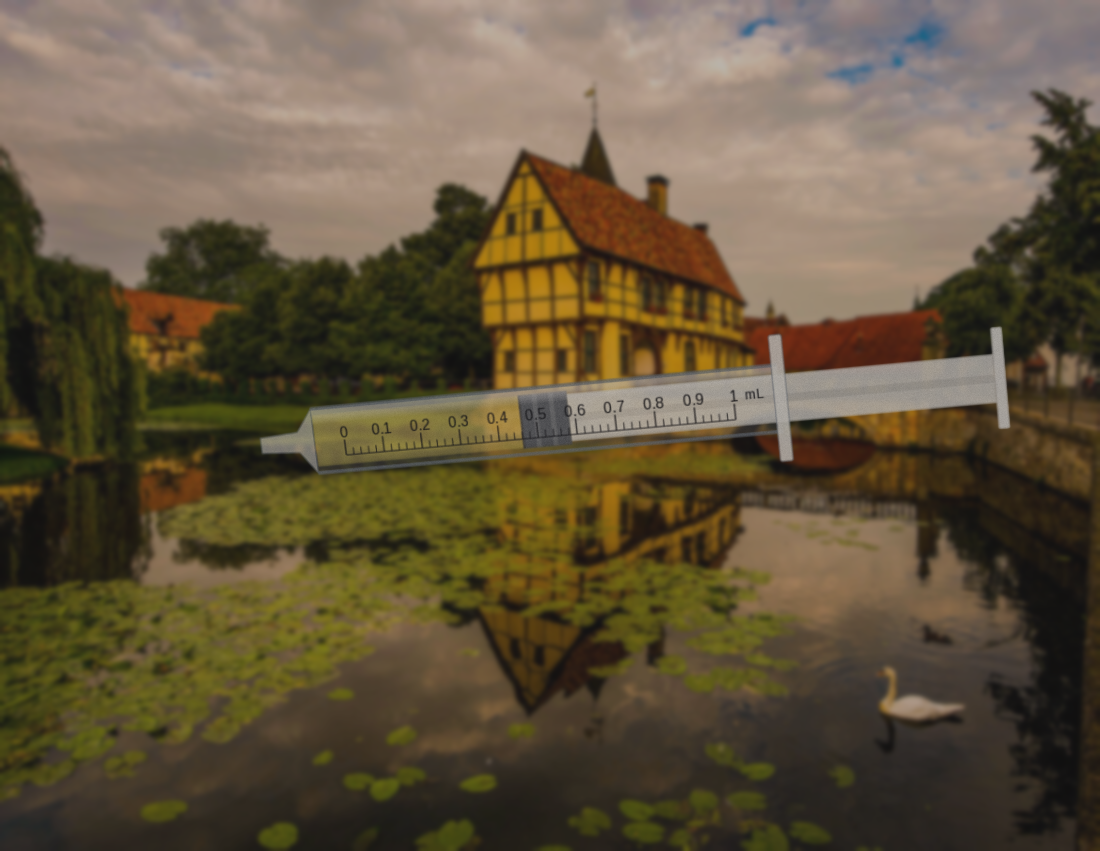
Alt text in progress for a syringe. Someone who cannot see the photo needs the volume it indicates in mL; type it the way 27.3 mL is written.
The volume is 0.46 mL
